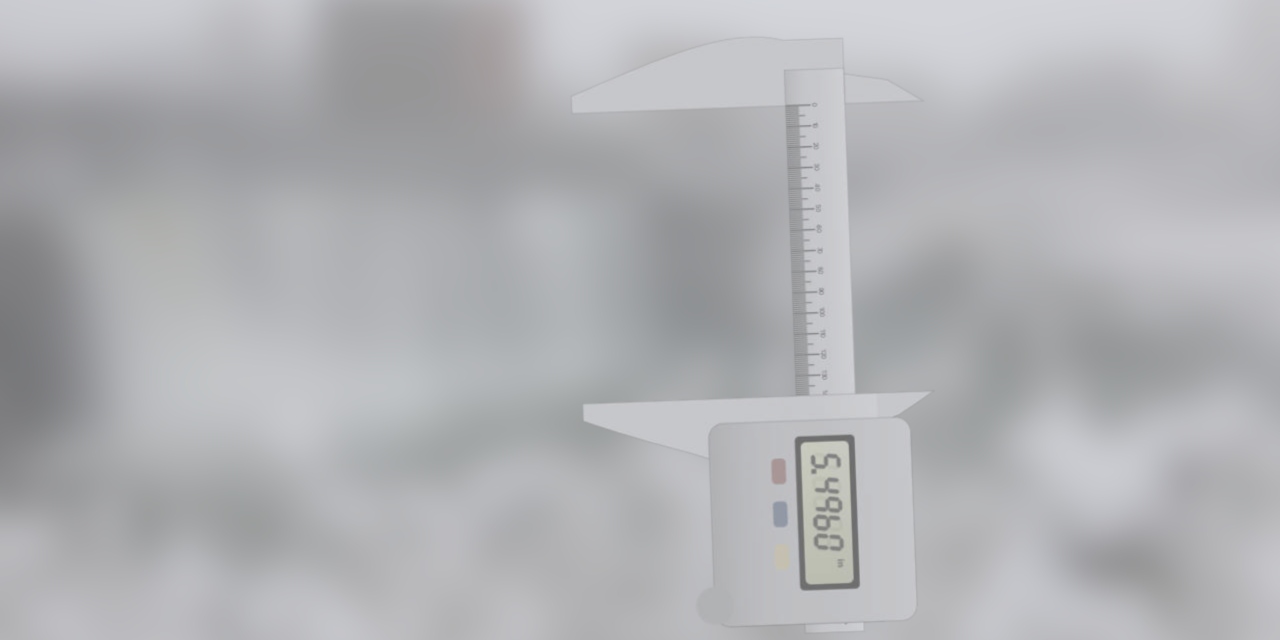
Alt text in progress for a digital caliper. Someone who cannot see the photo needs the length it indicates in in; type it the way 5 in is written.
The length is 5.4960 in
